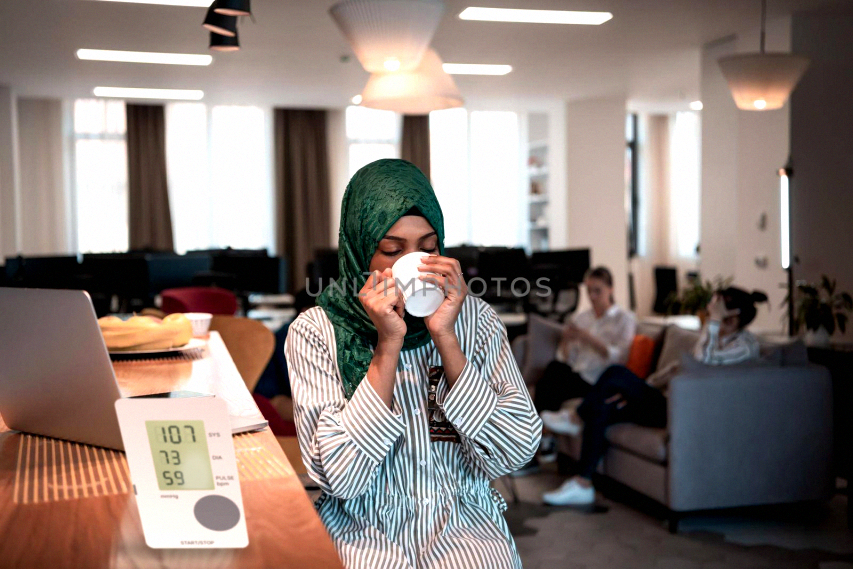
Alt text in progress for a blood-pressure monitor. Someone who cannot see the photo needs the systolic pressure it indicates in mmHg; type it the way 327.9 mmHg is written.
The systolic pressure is 107 mmHg
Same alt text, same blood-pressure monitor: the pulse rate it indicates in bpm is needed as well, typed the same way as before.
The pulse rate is 59 bpm
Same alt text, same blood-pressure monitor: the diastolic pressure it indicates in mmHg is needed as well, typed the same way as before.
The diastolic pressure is 73 mmHg
